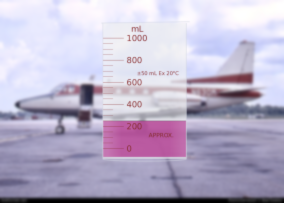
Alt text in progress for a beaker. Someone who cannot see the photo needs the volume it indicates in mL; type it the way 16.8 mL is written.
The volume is 250 mL
